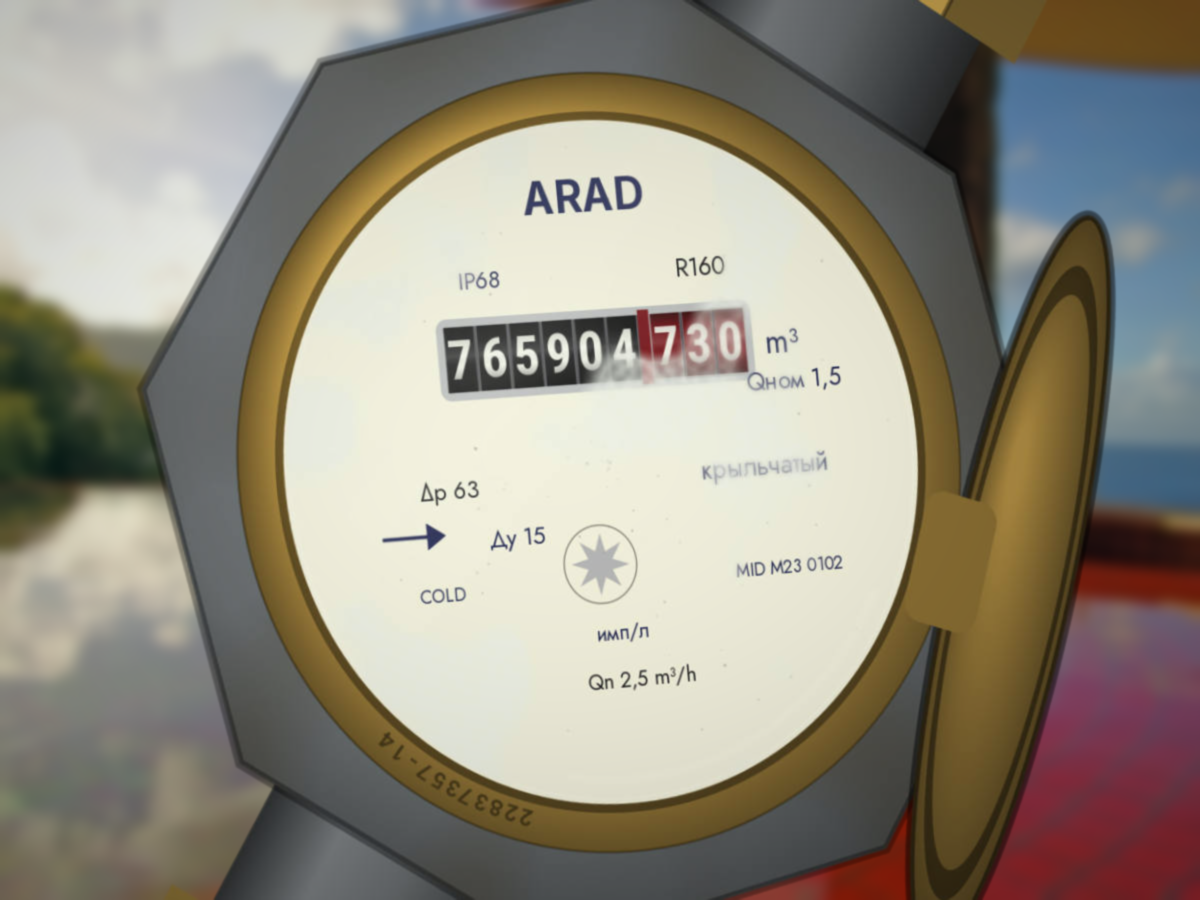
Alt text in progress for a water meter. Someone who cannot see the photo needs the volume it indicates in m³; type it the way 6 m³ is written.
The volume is 765904.730 m³
